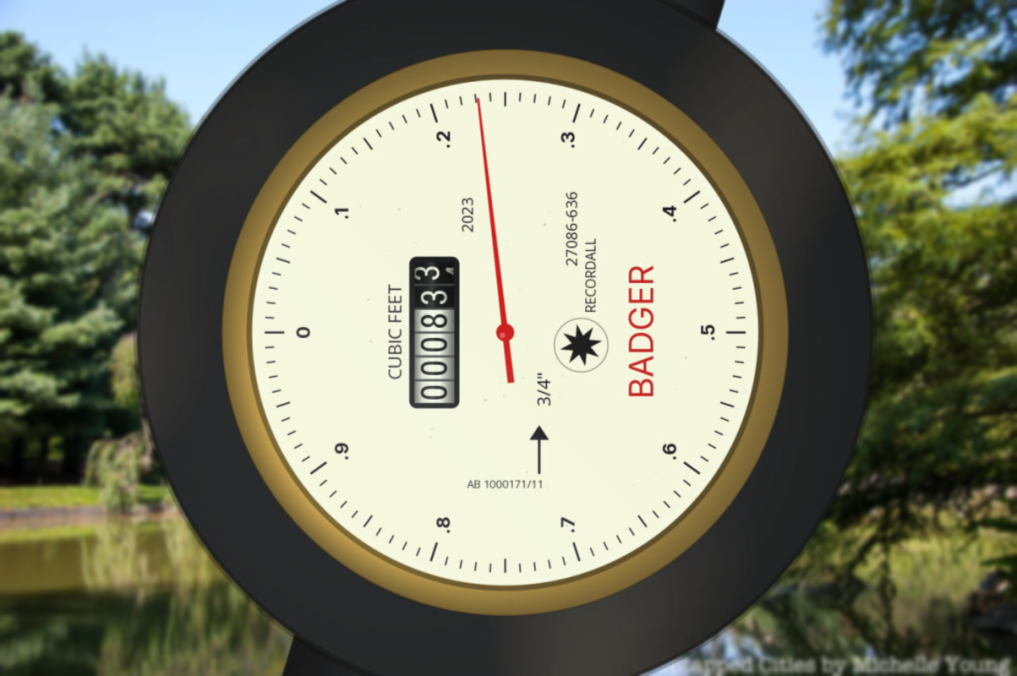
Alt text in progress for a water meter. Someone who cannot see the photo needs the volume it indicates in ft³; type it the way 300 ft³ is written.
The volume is 833.23 ft³
